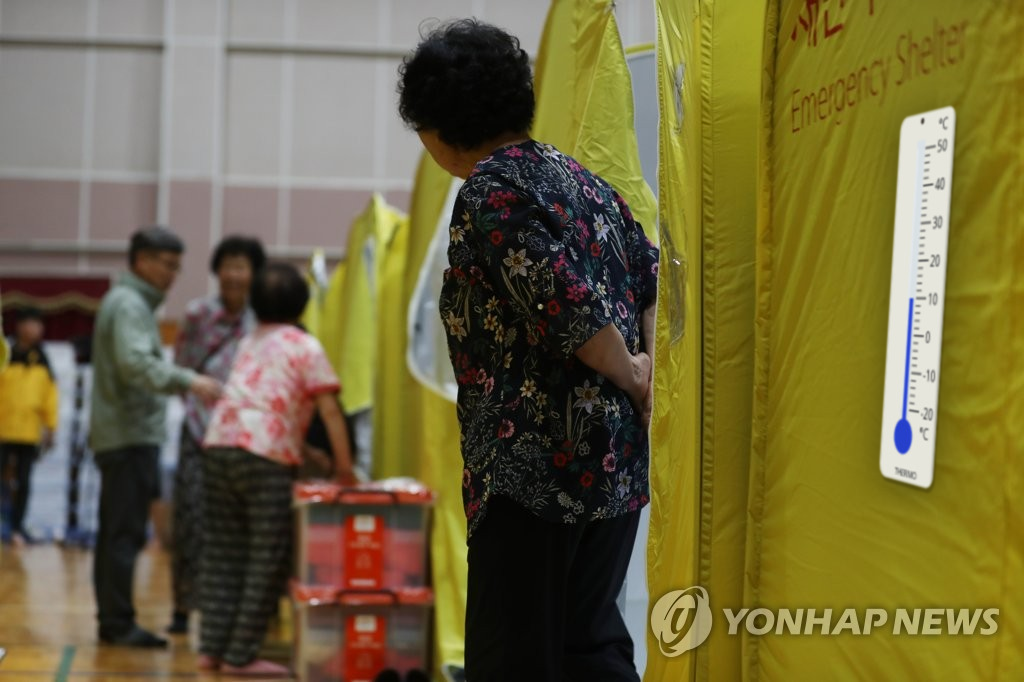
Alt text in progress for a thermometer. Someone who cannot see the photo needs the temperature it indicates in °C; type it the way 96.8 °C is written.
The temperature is 10 °C
